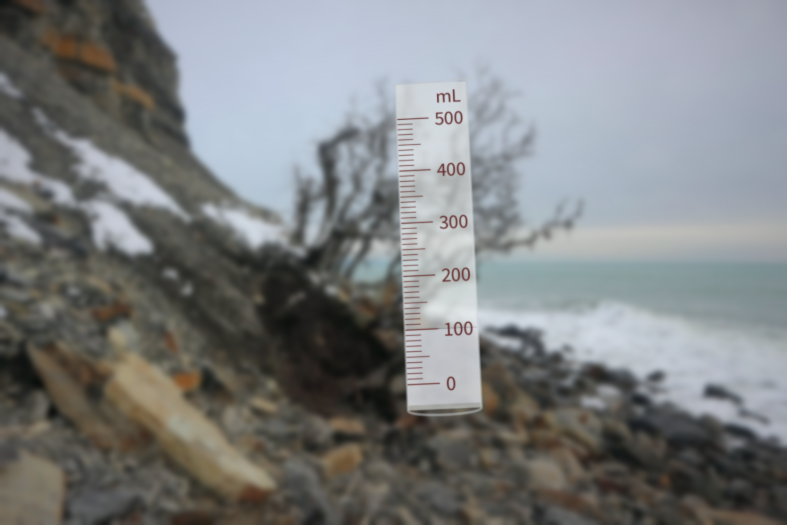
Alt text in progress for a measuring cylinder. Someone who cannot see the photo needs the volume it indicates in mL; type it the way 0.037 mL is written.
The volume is 100 mL
